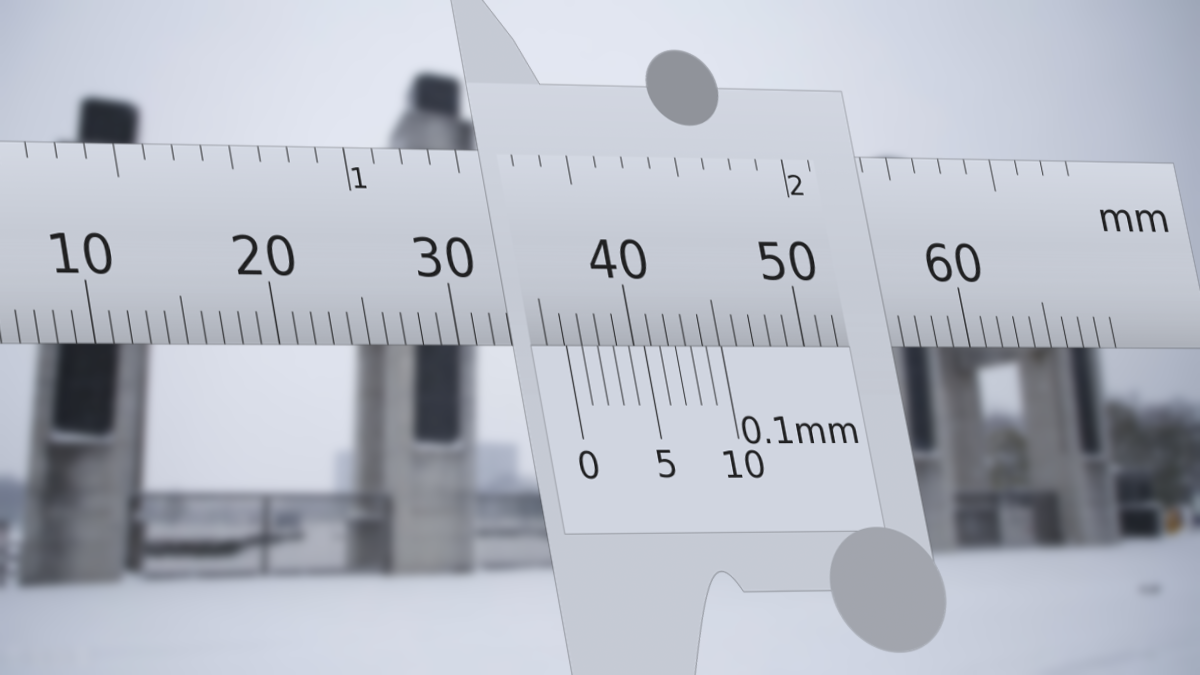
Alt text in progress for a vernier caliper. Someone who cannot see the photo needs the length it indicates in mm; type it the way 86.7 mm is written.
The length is 36.1 mm
